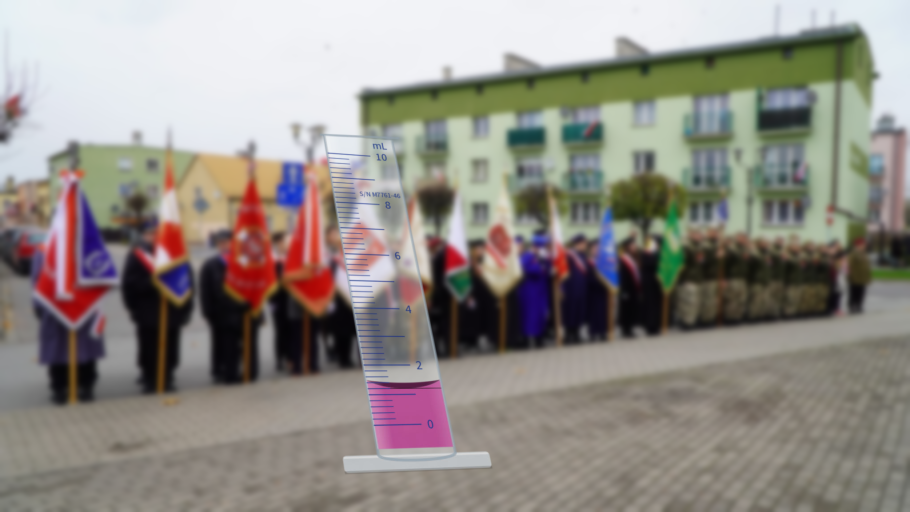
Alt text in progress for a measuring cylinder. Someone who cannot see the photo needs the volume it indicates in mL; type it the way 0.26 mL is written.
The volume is 1.2 mL
